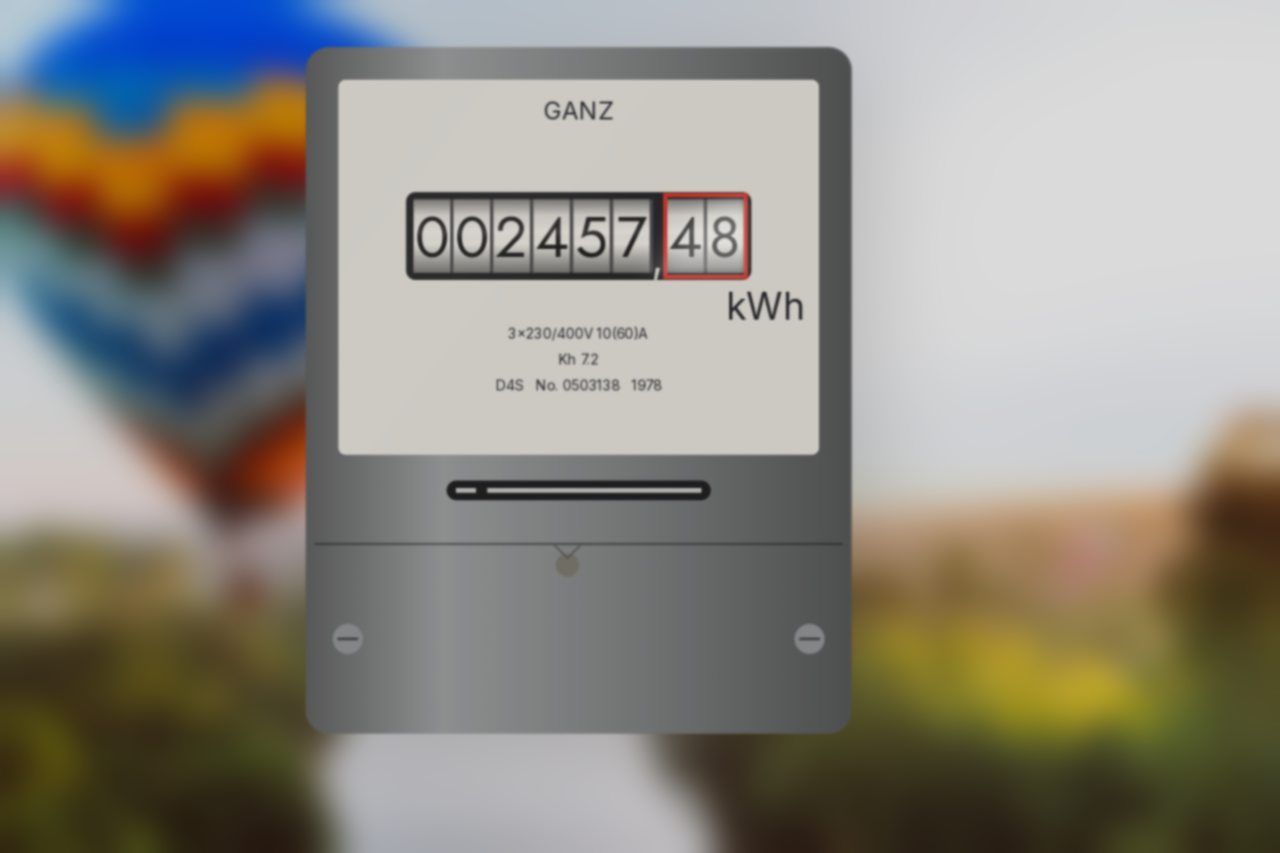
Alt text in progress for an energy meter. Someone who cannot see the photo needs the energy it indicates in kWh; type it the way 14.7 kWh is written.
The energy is 2457.48 kWh
